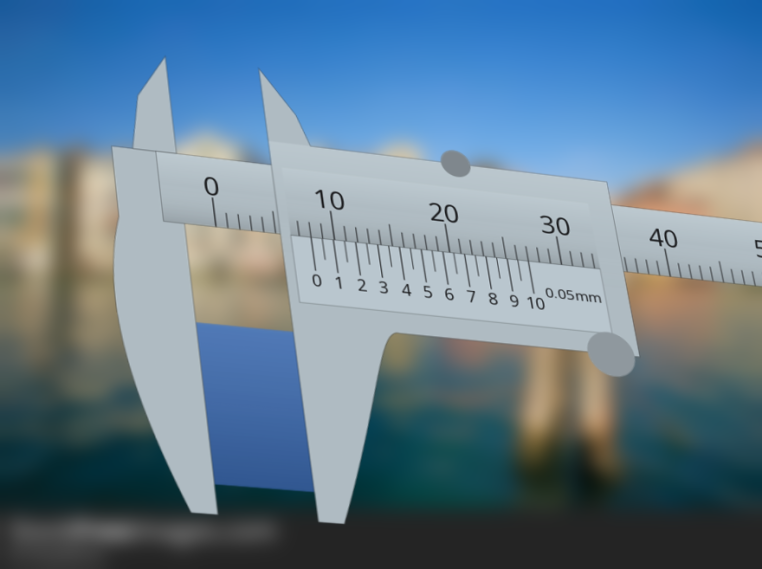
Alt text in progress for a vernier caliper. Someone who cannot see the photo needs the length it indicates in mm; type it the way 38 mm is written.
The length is 8.0 mm
